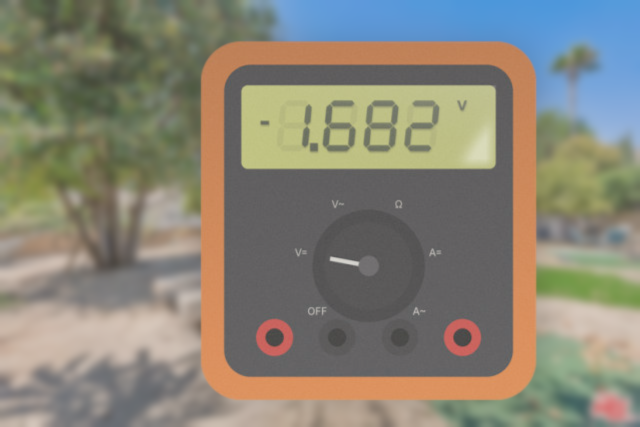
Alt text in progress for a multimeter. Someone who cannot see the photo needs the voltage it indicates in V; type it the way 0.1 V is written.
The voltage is -1.682 V
